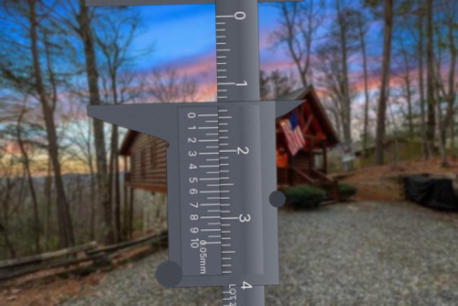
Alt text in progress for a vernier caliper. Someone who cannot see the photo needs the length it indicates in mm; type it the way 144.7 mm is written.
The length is 14.6 mm
